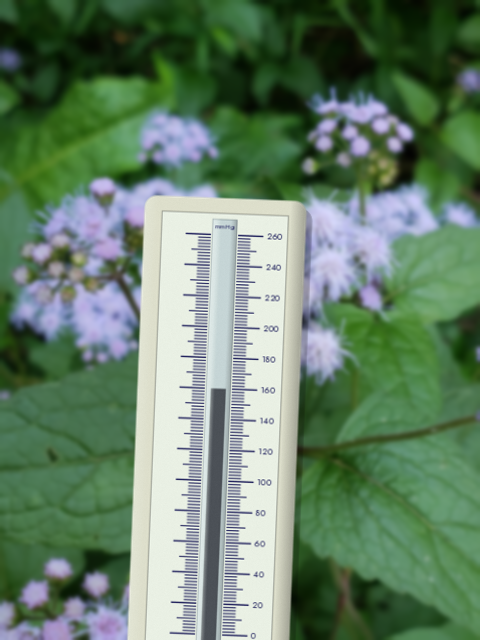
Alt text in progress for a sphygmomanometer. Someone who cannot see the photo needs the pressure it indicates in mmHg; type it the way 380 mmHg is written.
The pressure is 160 mmHg
